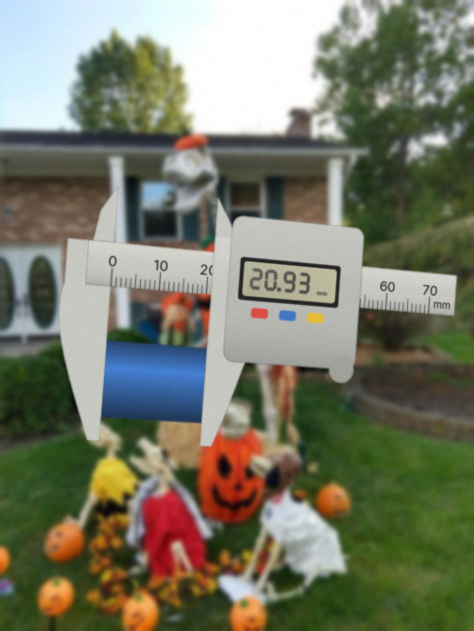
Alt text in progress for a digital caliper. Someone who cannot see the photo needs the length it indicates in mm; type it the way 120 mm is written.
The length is 20.93 mm
